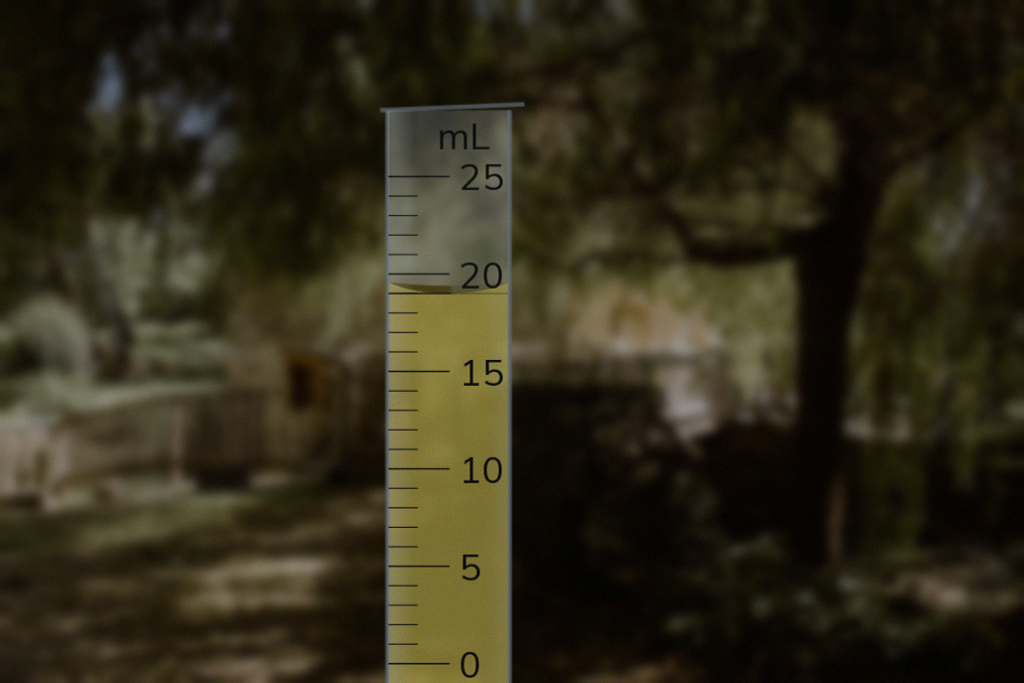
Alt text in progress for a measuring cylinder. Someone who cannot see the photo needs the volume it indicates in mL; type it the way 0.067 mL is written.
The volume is 19 mL
